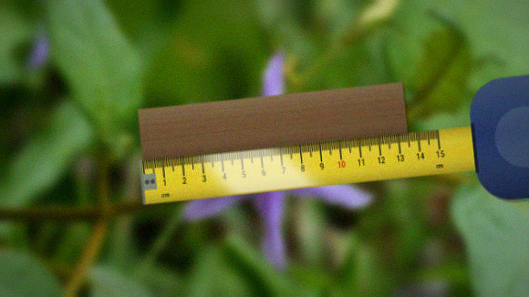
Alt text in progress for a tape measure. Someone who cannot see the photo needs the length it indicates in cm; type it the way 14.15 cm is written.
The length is 13.5 cm
